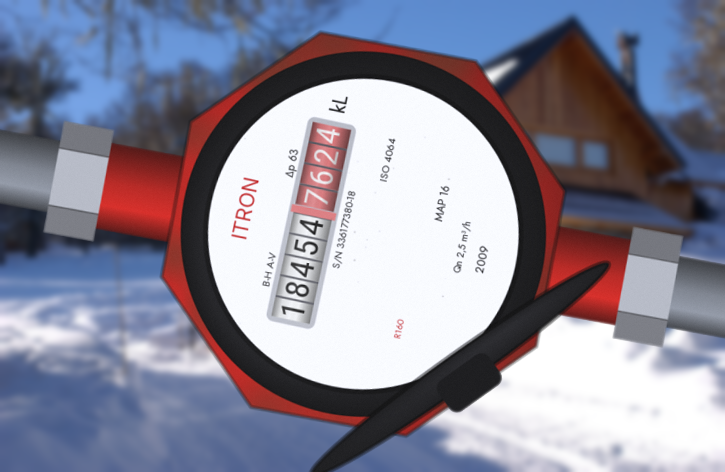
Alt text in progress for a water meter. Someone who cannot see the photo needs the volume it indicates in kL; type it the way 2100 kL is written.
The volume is 18454.7624 kL
